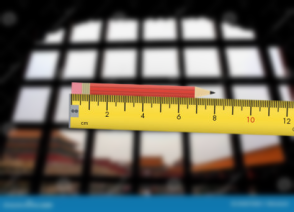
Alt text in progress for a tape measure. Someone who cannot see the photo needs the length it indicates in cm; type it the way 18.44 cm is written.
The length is 8 cm
